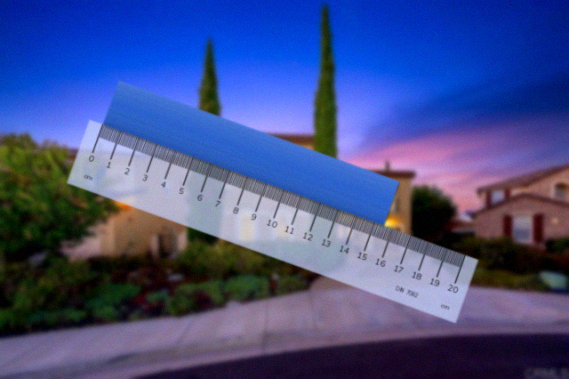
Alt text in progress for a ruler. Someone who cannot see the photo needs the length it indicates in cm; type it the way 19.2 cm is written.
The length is 15.5 cm
